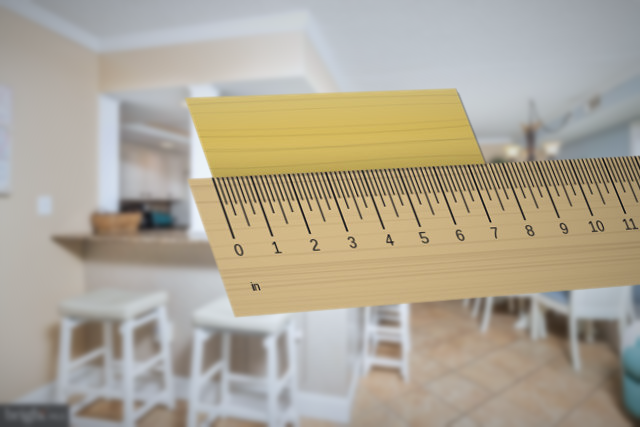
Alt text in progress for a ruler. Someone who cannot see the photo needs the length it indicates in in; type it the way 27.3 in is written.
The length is 7.5 in
